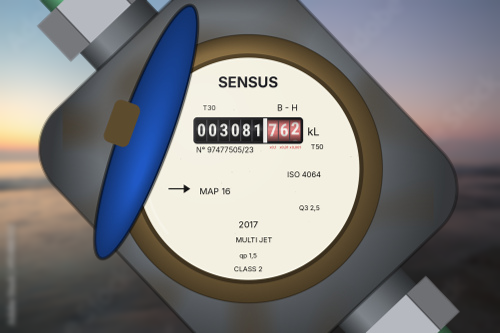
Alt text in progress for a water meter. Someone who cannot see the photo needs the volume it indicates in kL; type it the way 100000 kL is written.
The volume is 3081.762 kL
